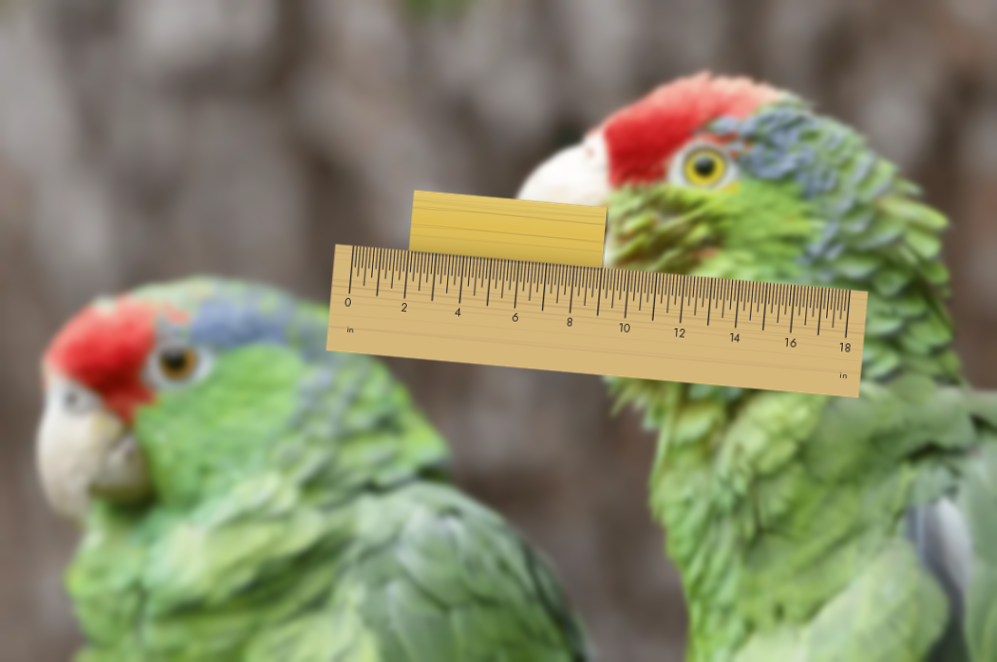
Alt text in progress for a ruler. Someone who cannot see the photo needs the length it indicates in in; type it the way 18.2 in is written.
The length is 7 in
